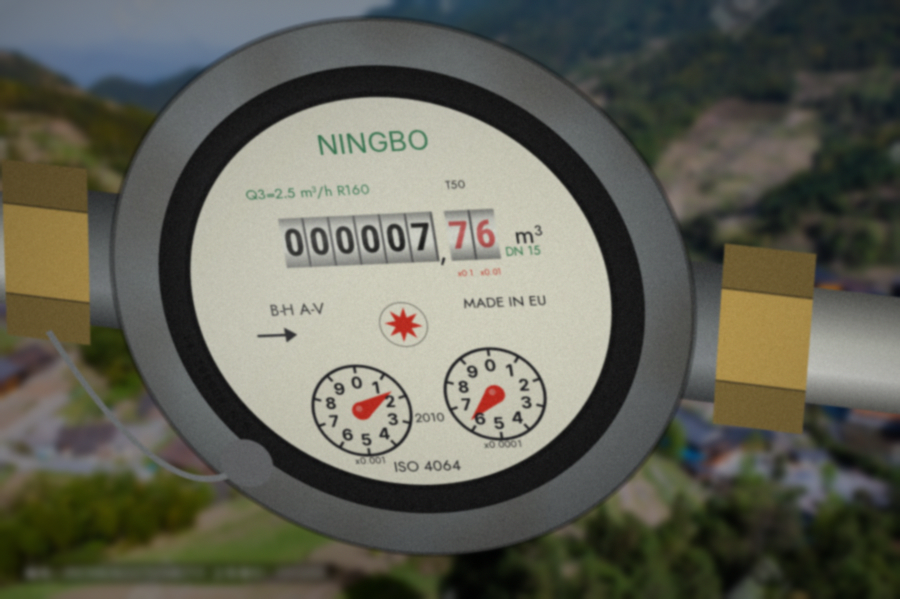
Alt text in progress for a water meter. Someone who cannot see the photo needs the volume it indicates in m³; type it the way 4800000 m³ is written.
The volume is 7.7616 m³
